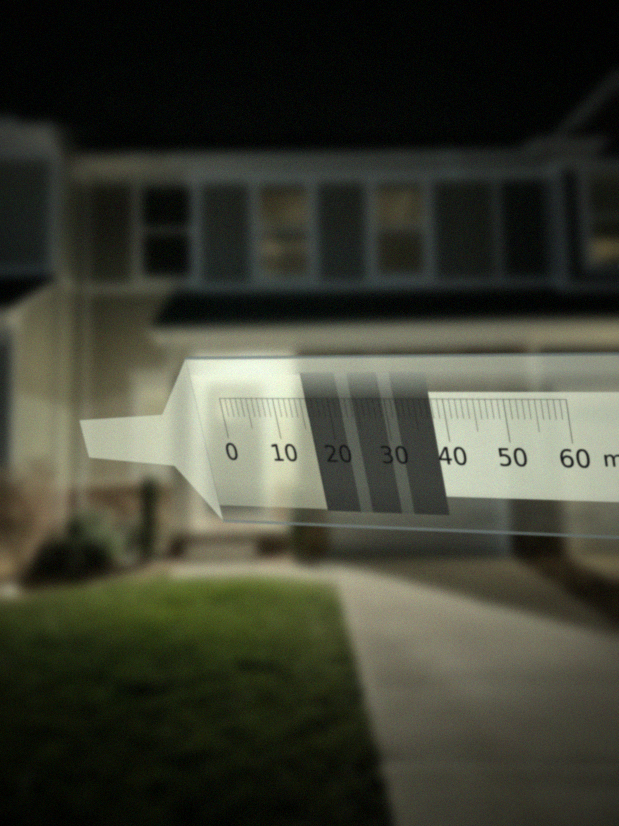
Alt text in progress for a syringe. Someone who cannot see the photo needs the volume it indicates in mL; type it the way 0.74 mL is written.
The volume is 16 mL
